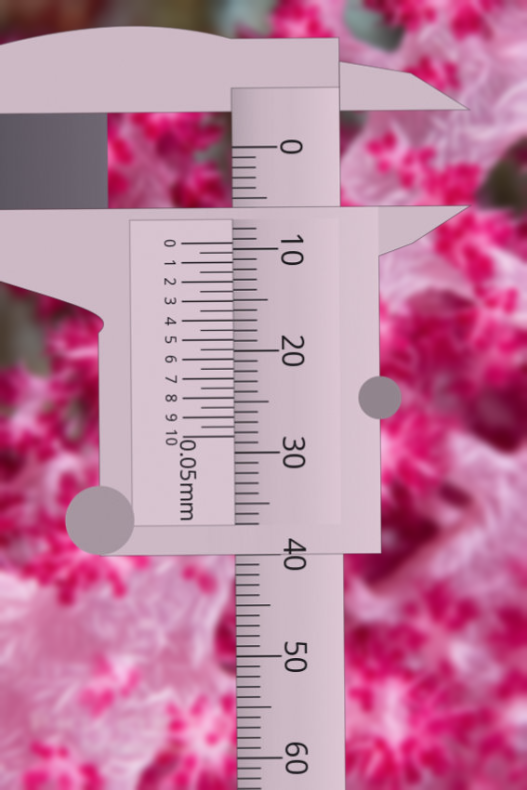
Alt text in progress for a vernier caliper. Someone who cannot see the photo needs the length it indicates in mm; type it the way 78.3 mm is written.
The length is 9.4 mm
